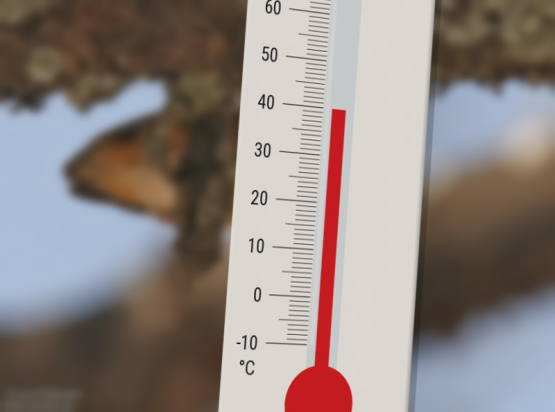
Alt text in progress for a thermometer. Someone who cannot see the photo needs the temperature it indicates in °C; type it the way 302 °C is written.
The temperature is 40 °C
